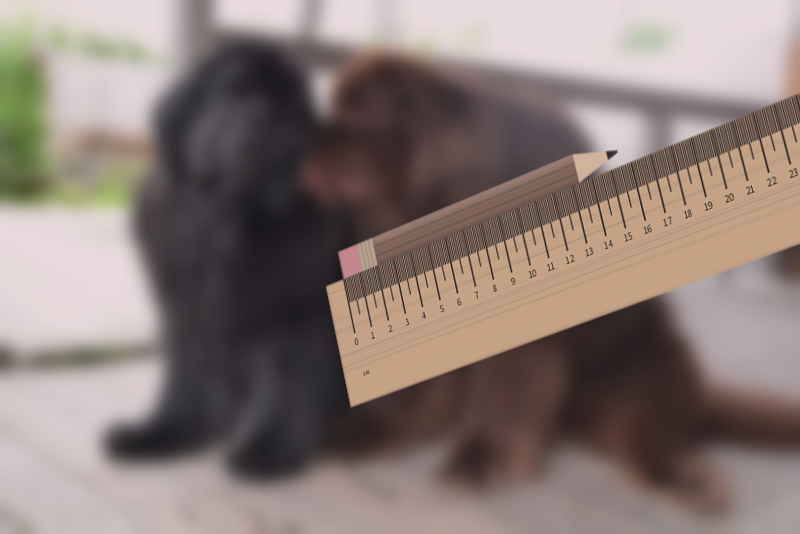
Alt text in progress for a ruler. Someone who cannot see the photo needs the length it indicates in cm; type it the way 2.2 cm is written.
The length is 15.5 cm
